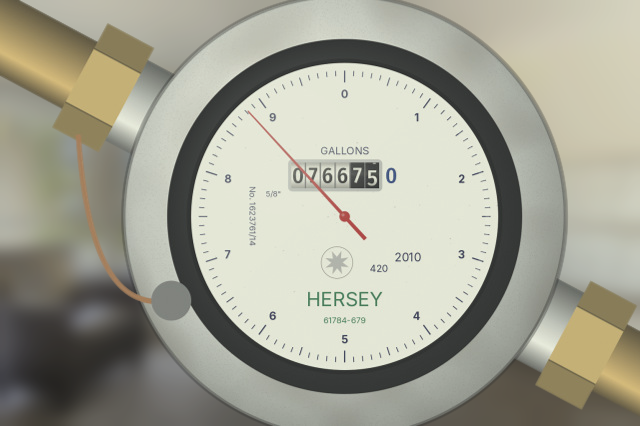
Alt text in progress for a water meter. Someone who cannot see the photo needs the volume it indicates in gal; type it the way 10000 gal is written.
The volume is 766748.8 gal
